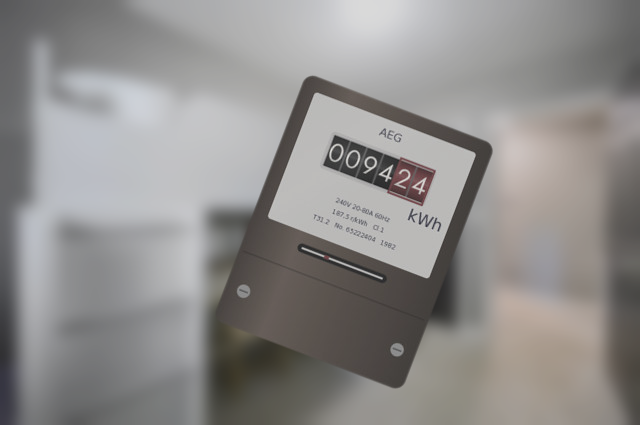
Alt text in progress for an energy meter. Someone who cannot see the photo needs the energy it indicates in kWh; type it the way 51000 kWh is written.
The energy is 94.24 kWh
